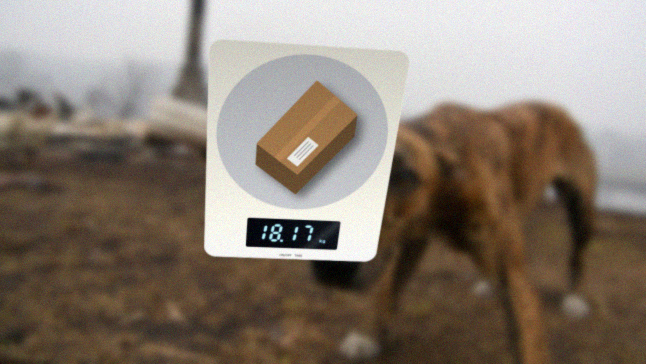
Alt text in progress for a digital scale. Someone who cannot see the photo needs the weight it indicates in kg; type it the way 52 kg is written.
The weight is 18.17 kg
